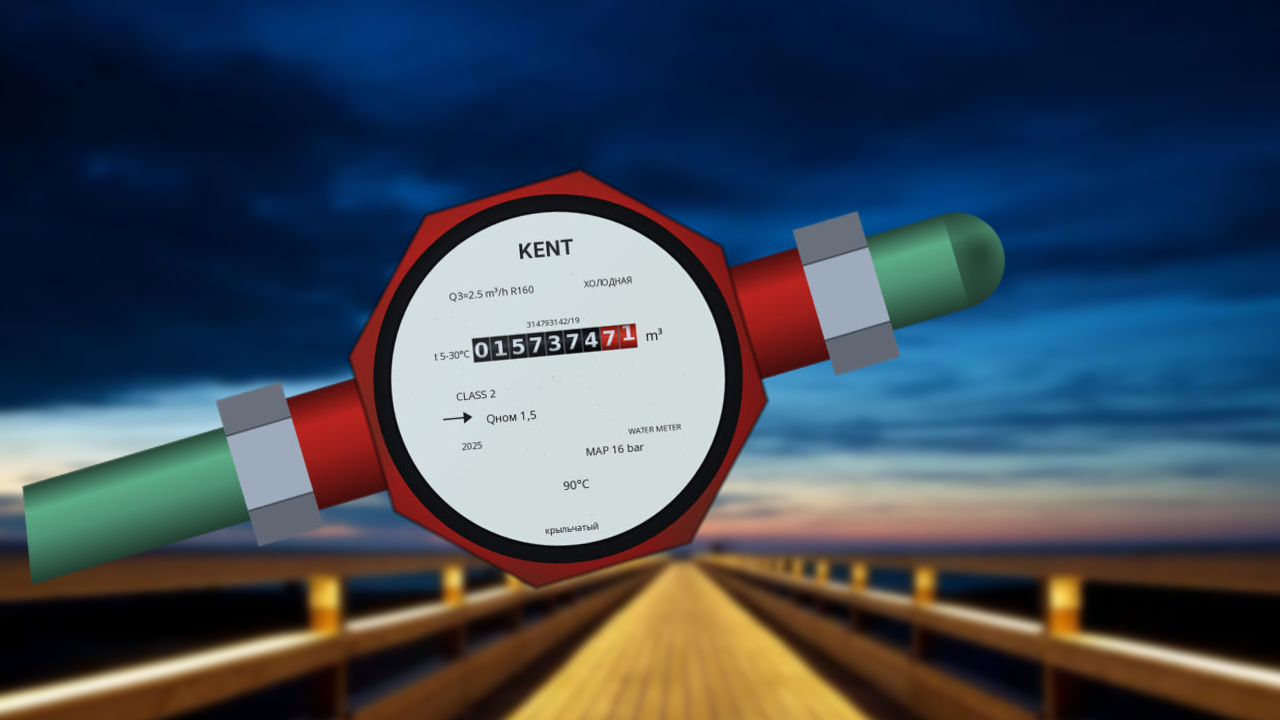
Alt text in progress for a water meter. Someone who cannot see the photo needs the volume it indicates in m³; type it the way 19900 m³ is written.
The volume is 157374.71 m³
